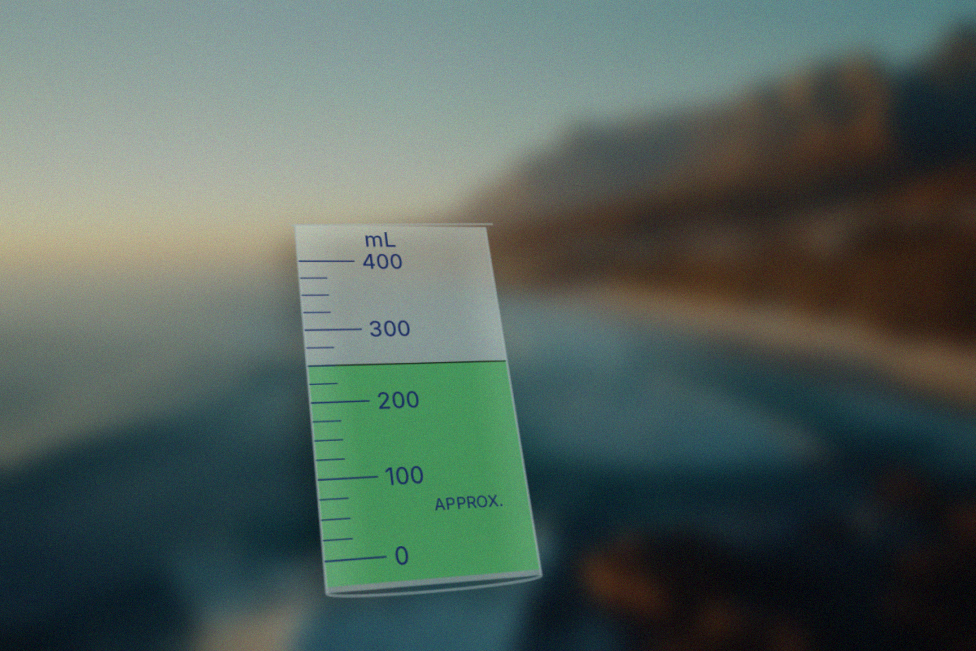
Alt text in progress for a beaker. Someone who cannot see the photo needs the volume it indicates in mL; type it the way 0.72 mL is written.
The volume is 250 mL
